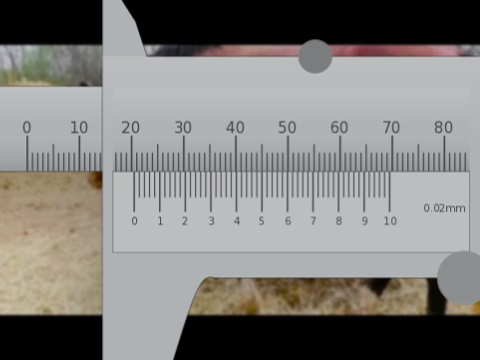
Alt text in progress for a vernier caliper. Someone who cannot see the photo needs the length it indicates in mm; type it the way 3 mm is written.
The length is 20.5 mm
